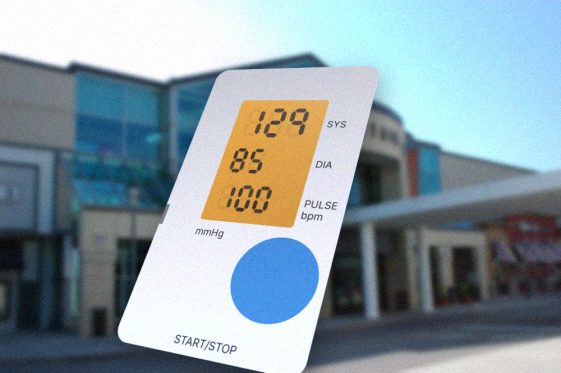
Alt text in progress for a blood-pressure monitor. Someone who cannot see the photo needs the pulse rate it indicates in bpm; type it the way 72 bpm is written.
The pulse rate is 100 bpm
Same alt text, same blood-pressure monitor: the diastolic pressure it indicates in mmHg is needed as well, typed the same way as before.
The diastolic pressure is 85 mmHg
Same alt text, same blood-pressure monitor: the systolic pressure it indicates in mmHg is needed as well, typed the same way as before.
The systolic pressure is 129 mmHg
